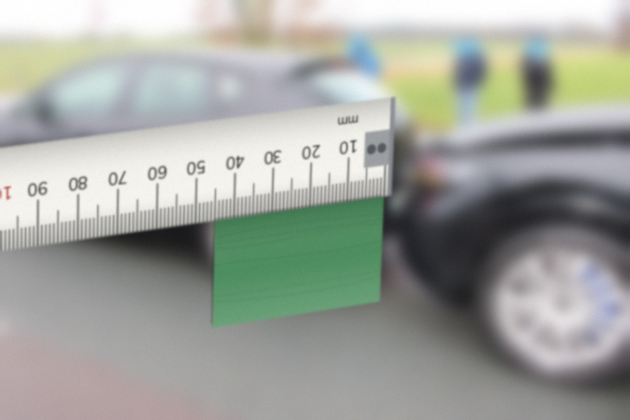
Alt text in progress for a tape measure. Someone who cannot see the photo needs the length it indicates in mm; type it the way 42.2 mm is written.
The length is 45 mm
